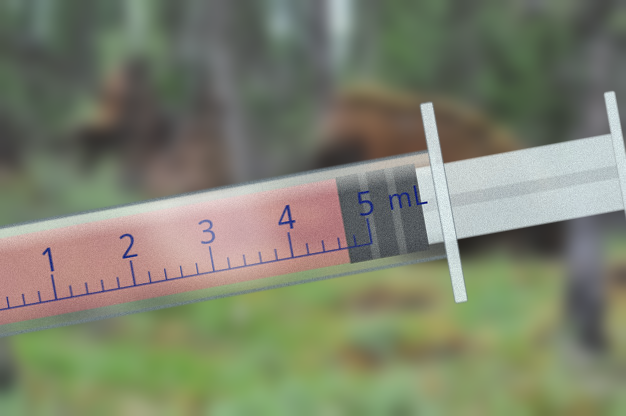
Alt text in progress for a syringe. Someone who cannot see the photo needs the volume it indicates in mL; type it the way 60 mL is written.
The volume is 4.7 mL
